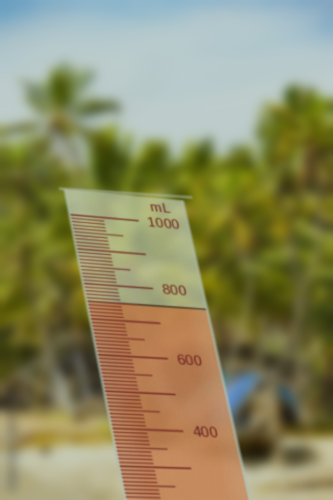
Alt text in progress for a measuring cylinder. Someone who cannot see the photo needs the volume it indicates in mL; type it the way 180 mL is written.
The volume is 750 mL
